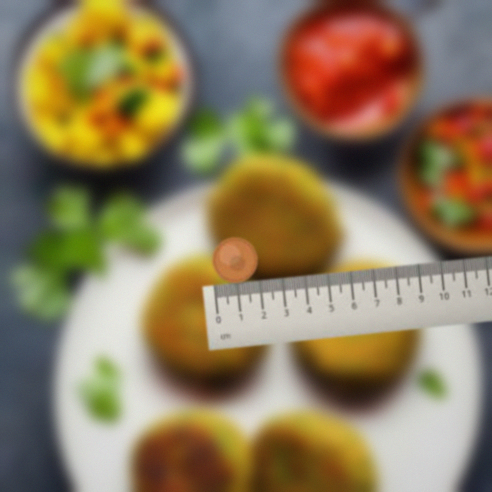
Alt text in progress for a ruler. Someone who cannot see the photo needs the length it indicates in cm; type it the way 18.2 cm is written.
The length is 2 cm
